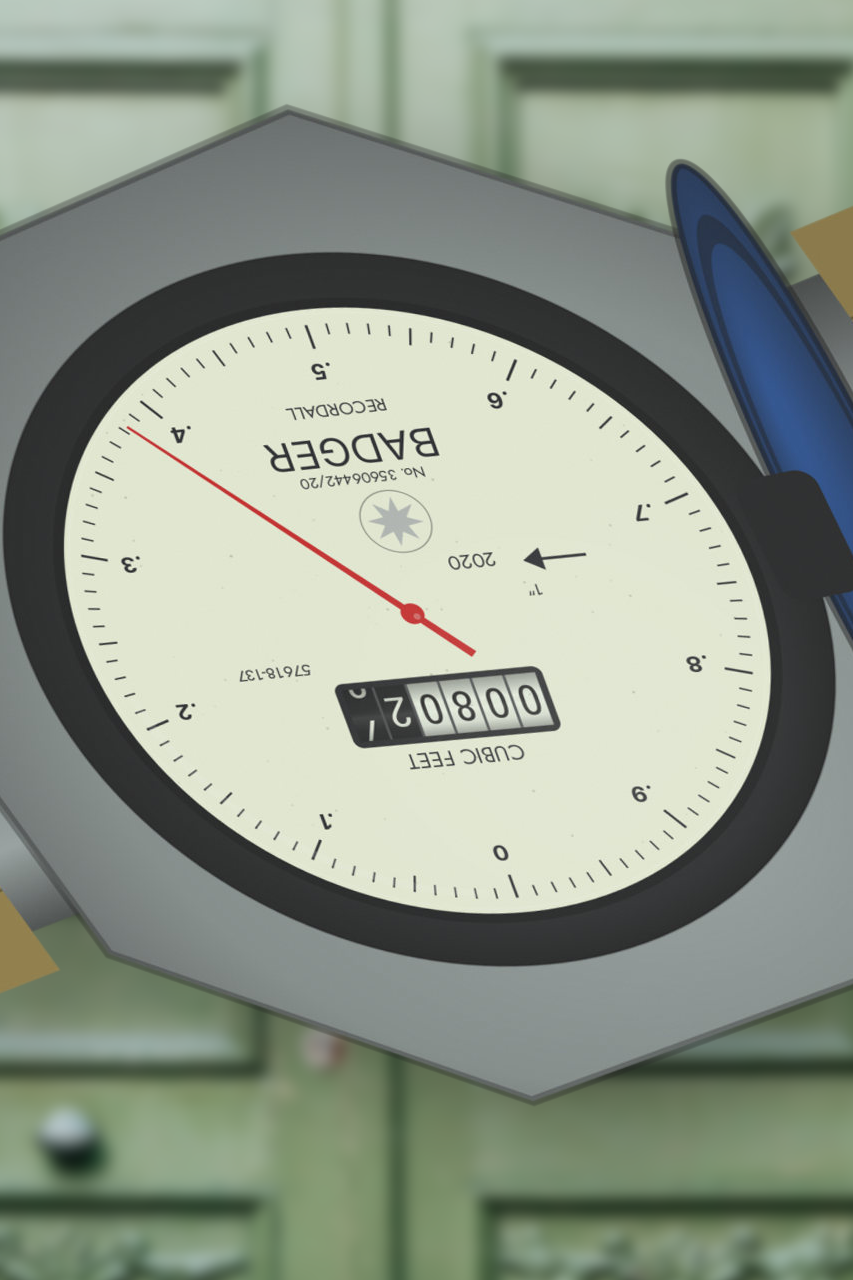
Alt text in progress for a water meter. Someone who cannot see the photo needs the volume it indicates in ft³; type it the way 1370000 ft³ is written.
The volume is 8027.38 ft³
